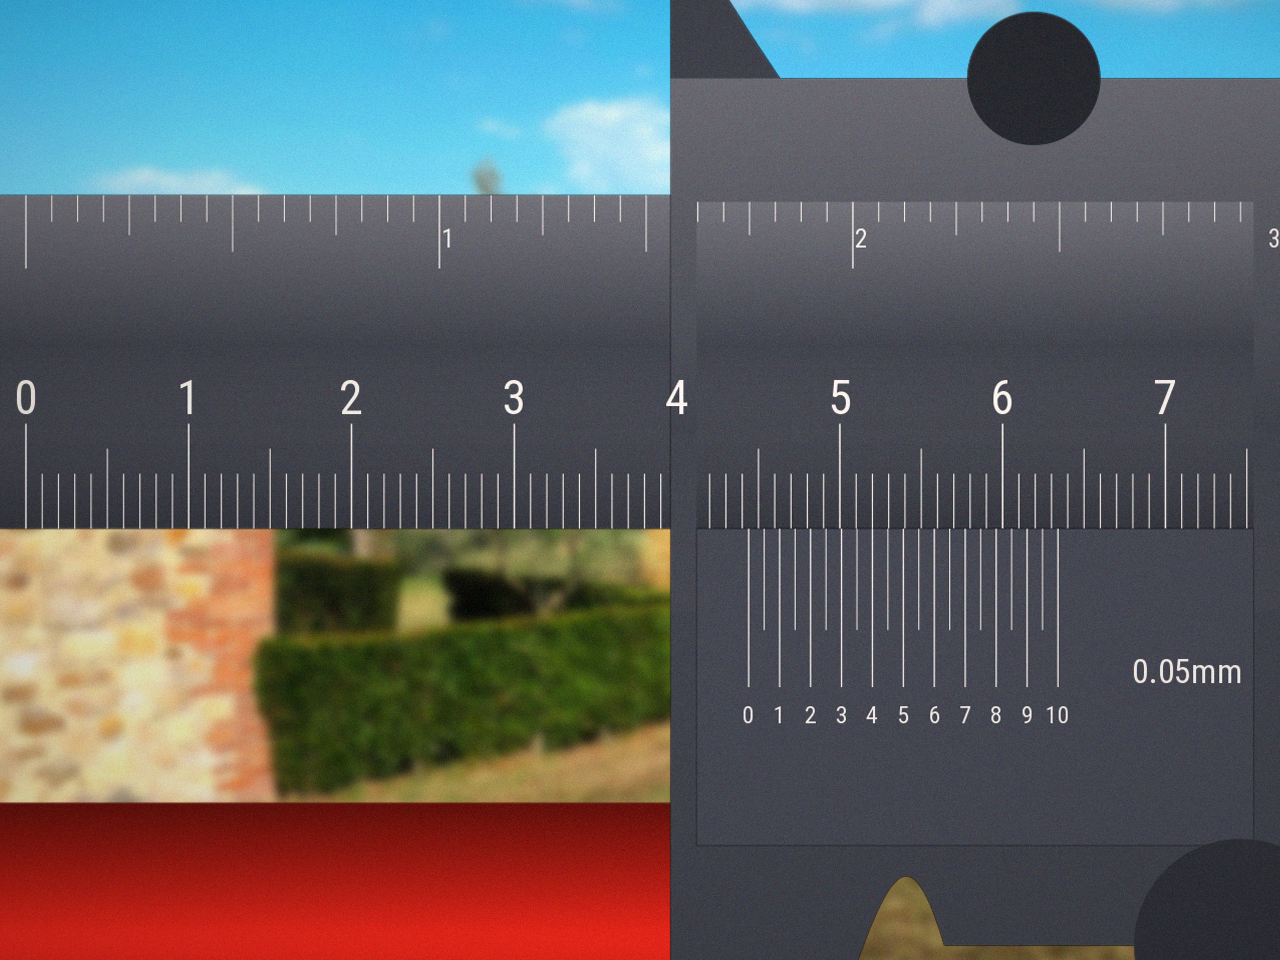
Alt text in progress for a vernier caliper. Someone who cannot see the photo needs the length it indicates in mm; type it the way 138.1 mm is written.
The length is 44.4 mm
